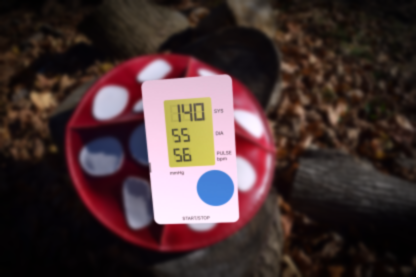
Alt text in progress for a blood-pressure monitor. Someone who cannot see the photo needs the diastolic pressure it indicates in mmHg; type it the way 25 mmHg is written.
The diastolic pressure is 55 mmHg
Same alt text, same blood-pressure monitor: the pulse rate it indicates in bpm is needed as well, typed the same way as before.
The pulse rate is 56 bpm
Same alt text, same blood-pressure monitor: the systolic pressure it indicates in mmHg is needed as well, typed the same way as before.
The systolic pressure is 140 mmHg
